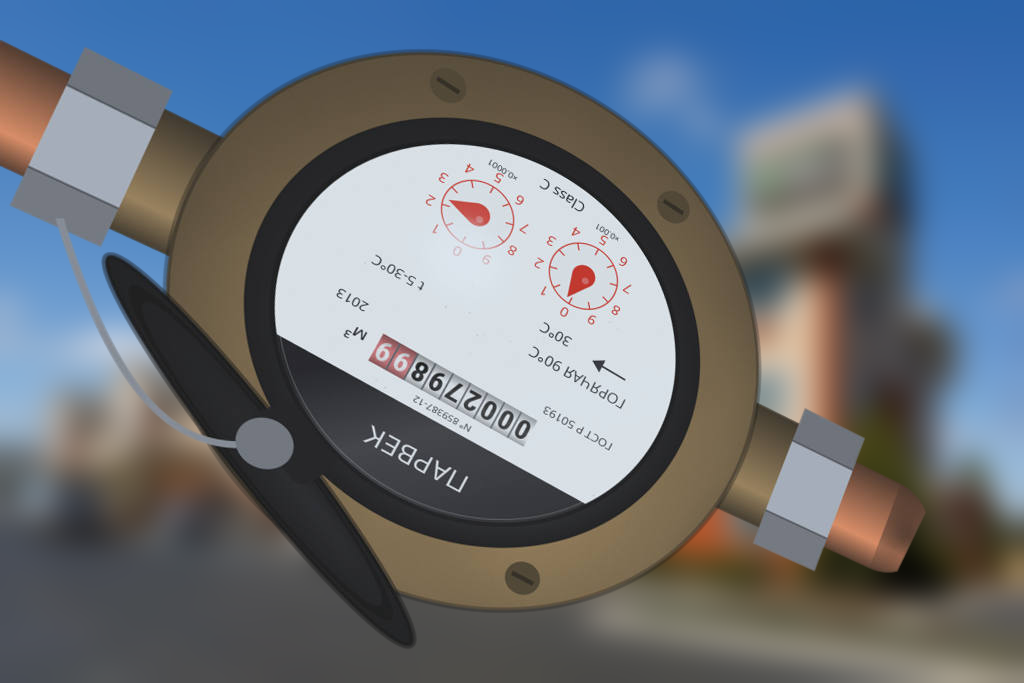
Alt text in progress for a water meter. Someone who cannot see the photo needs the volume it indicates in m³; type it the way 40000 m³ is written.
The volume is 2798.9902 m³
